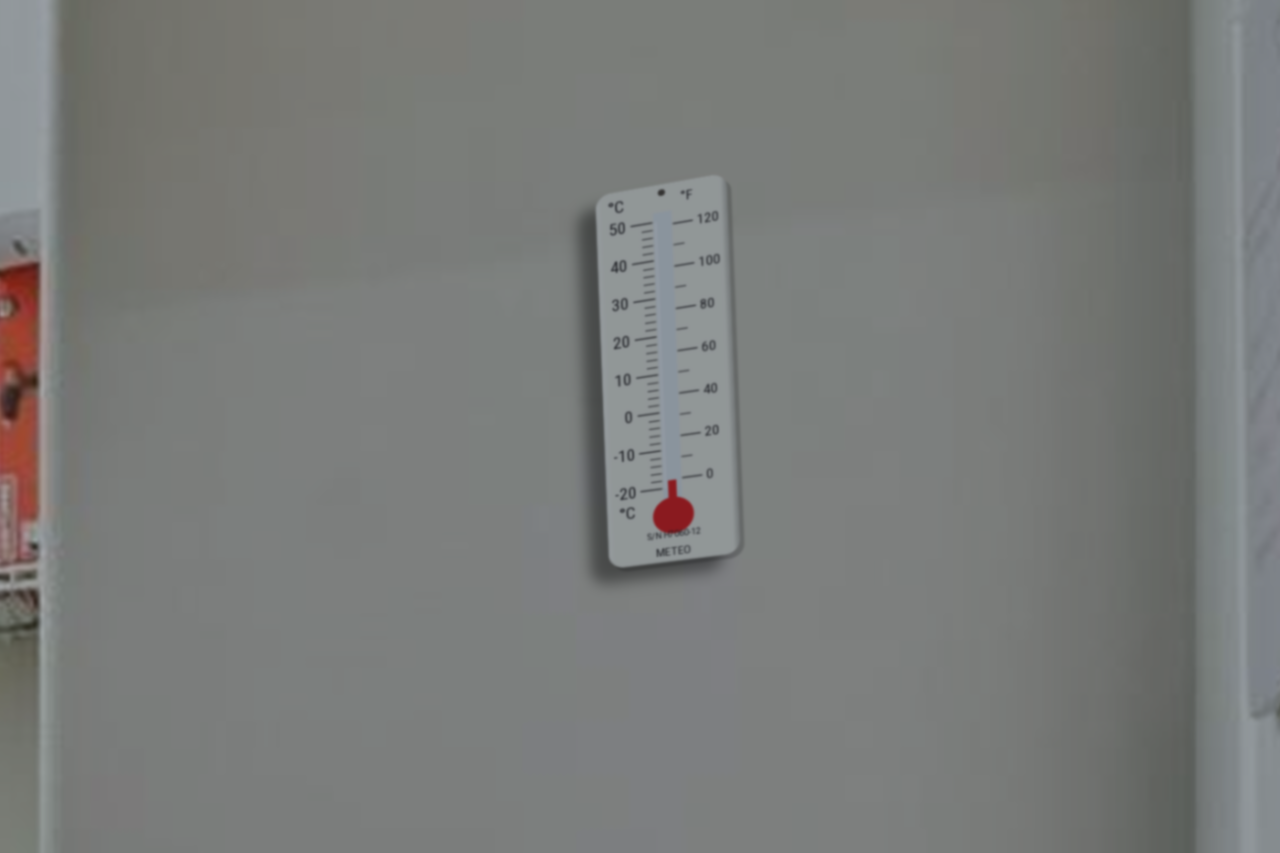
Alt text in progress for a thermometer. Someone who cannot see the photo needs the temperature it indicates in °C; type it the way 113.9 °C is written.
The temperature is -18 °C
